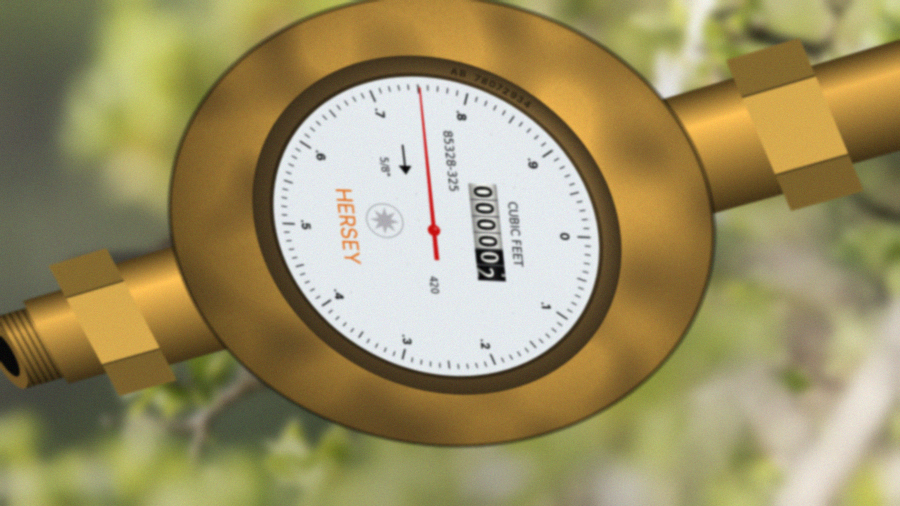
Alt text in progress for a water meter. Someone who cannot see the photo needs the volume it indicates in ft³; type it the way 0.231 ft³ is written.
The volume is 1.75 ft³
